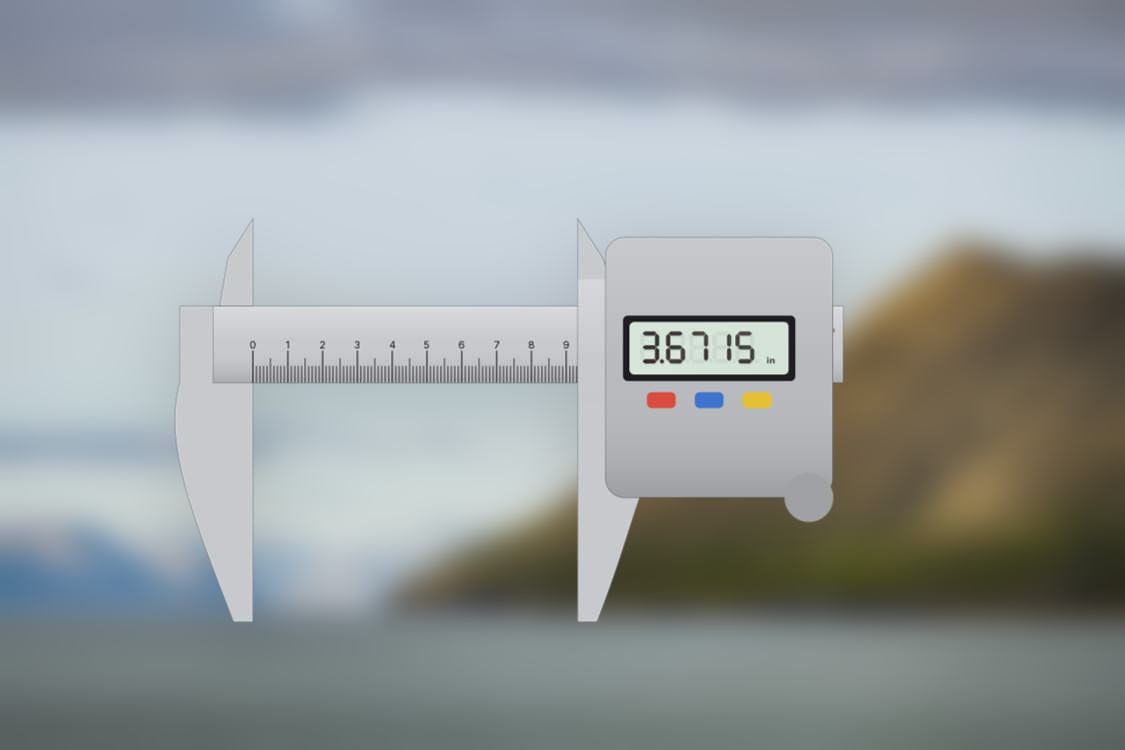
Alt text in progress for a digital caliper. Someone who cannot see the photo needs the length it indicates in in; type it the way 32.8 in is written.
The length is 3.6715 in
